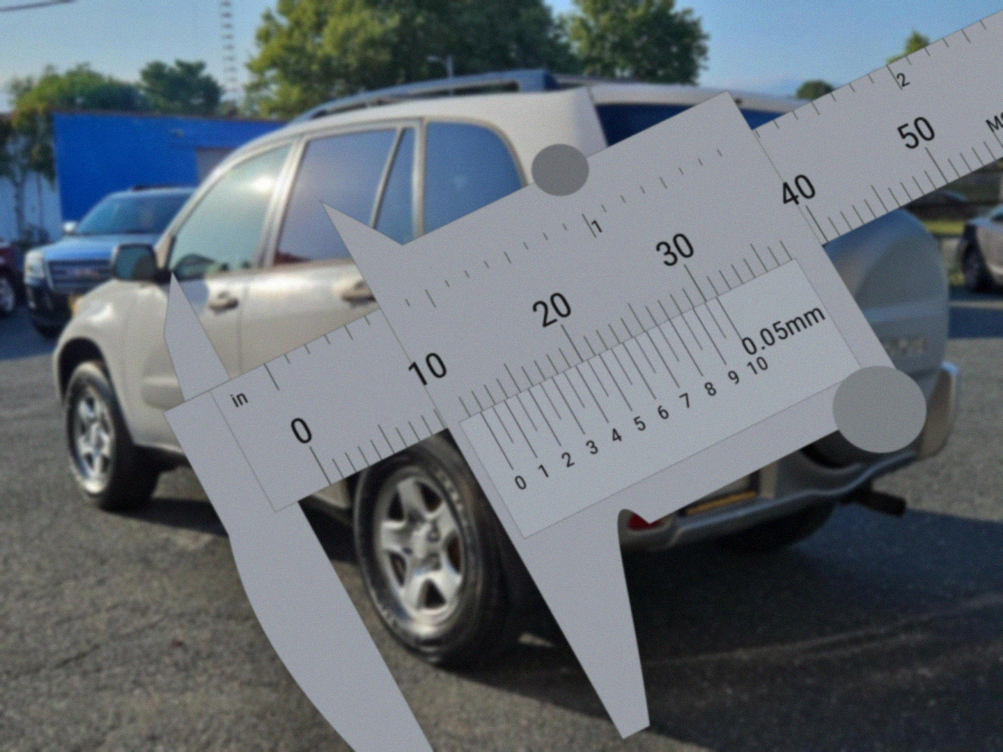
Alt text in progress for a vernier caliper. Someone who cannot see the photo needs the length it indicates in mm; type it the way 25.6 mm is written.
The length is 11.8 mm
